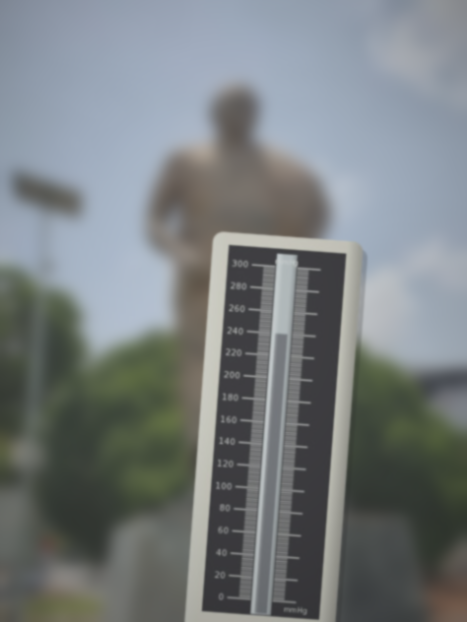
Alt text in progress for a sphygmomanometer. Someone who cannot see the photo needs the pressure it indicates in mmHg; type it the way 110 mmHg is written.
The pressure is 240 mmHg
